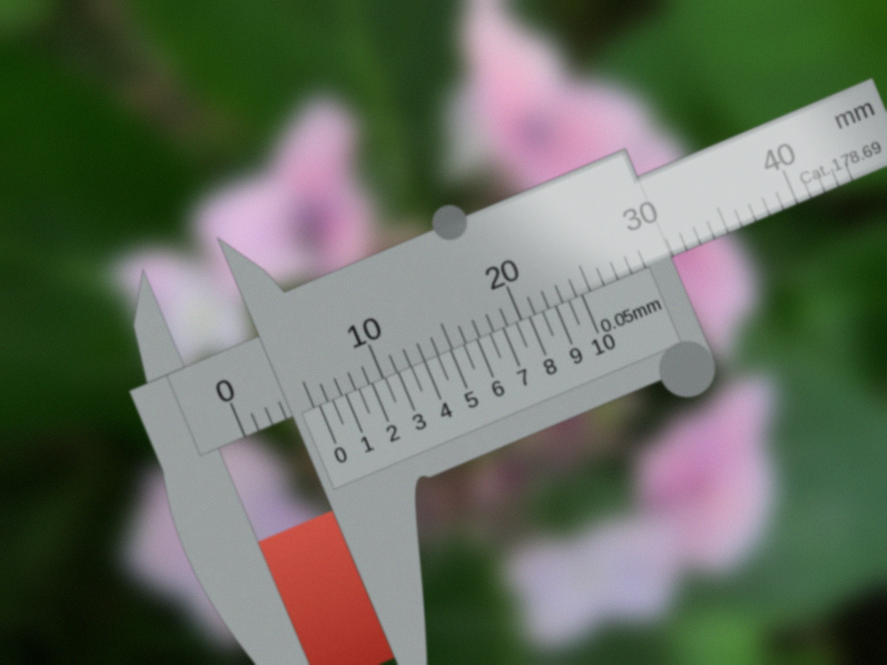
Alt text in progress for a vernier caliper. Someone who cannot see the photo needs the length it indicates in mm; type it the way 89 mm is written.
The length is 5.4 mm
